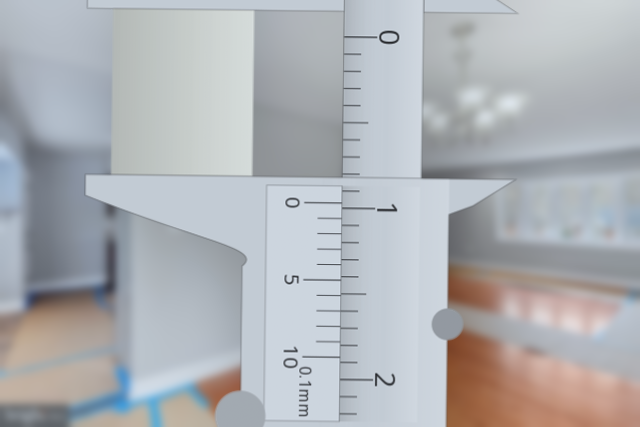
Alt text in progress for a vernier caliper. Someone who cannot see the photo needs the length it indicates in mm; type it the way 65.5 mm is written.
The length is 9.7 mm
